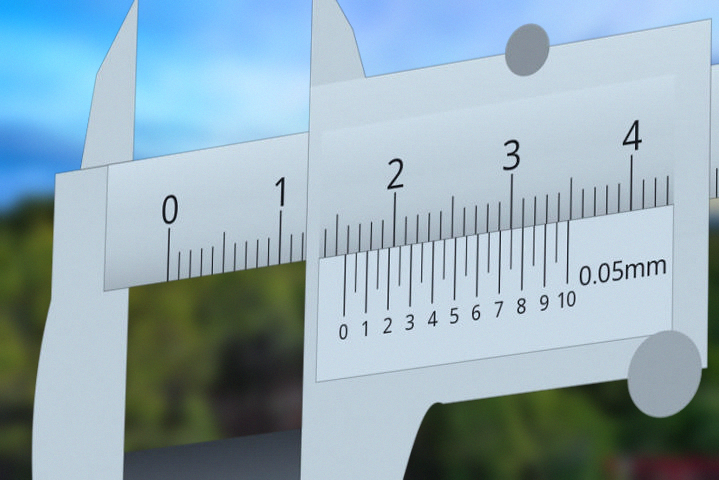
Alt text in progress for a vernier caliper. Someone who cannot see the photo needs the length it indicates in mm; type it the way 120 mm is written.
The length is 15.8 mm
